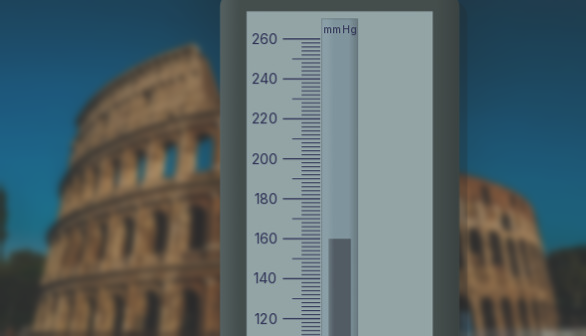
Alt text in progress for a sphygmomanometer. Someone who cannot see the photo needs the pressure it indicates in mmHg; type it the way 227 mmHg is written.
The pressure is 160 mmHg
